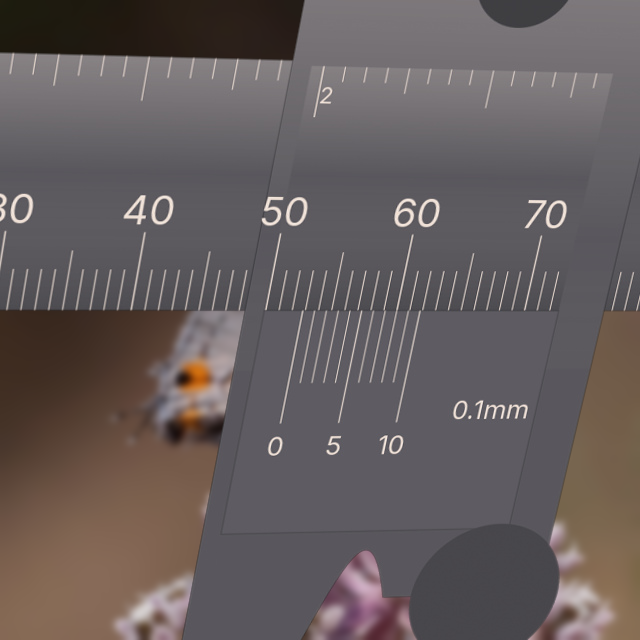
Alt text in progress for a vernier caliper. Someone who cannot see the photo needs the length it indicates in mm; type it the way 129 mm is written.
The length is 52.8 mm
